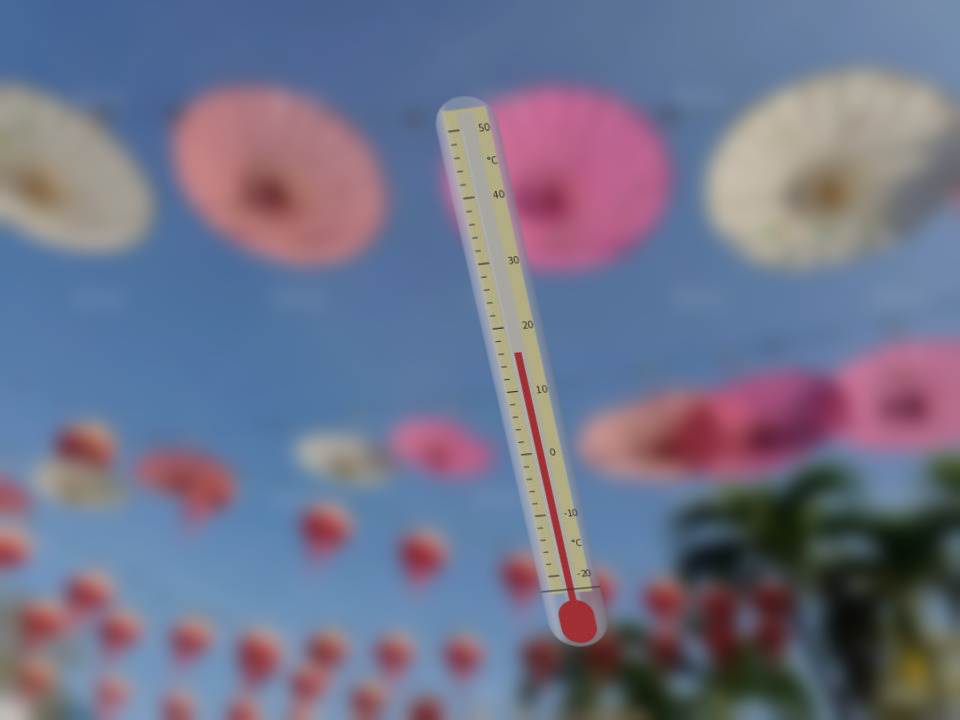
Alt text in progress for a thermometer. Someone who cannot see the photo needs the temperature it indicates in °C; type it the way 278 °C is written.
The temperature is 16 °C
